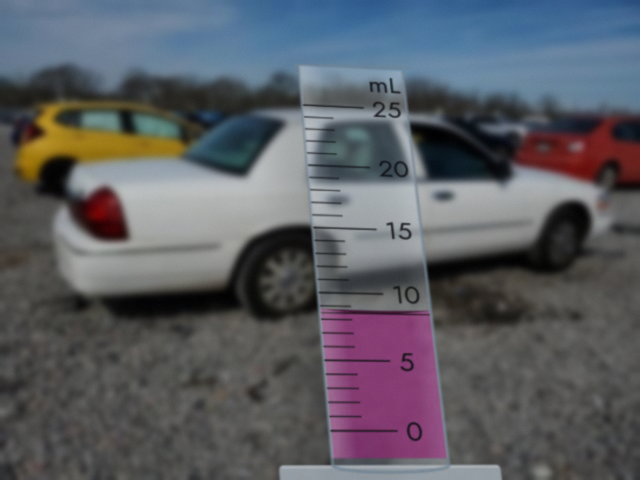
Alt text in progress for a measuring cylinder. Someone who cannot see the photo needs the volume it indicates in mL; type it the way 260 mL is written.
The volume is 8.5 mL
